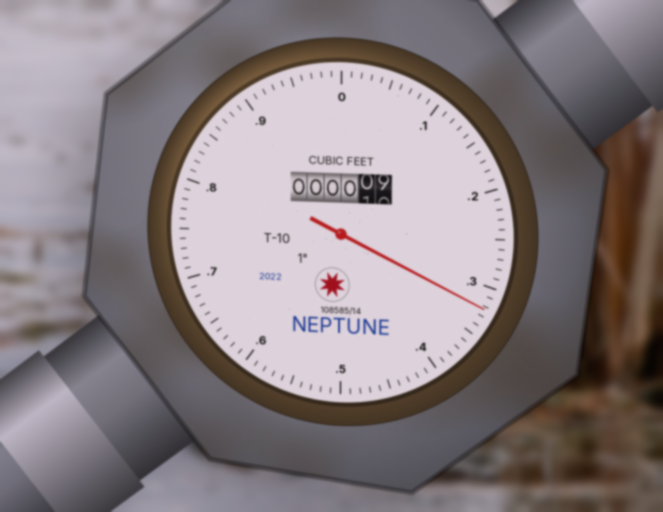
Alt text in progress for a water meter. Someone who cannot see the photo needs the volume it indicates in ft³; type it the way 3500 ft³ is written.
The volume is 9.32 ft³
